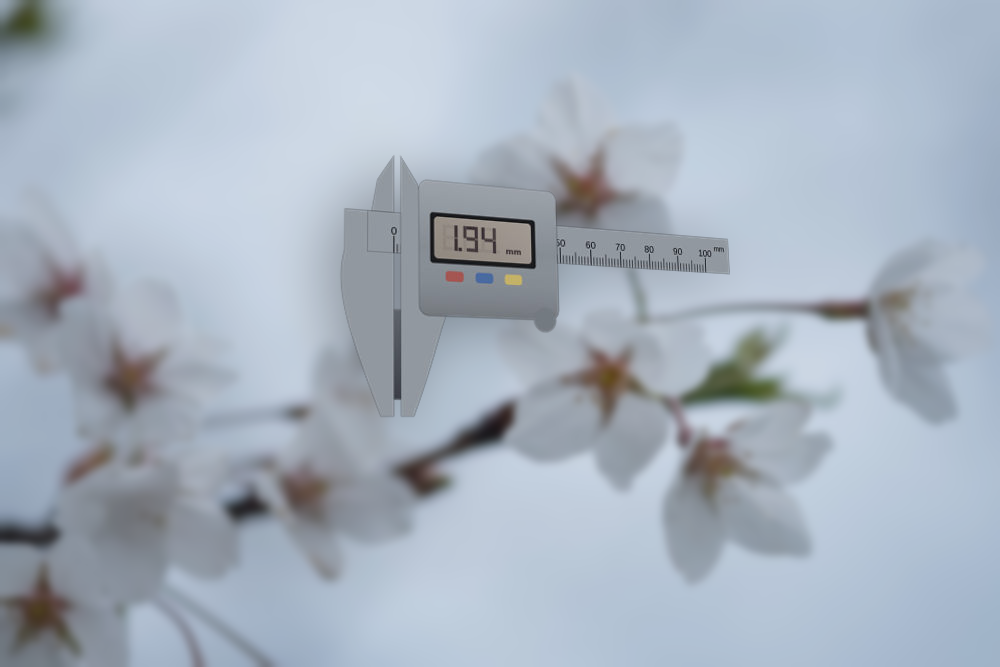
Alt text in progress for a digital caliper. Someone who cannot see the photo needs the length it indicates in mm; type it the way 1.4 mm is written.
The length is 1.94 mm
